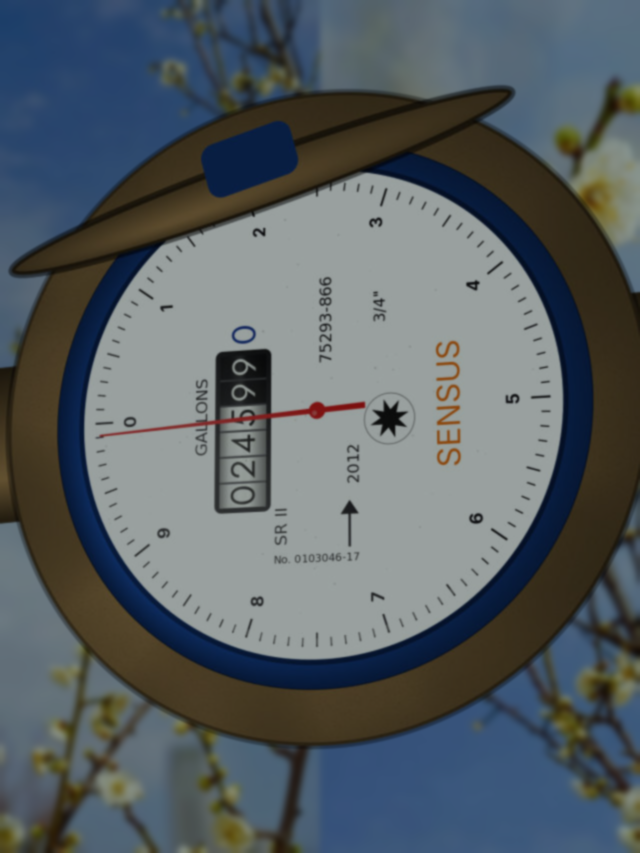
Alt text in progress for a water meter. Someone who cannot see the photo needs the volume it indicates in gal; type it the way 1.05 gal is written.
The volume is 245989.9 gal
